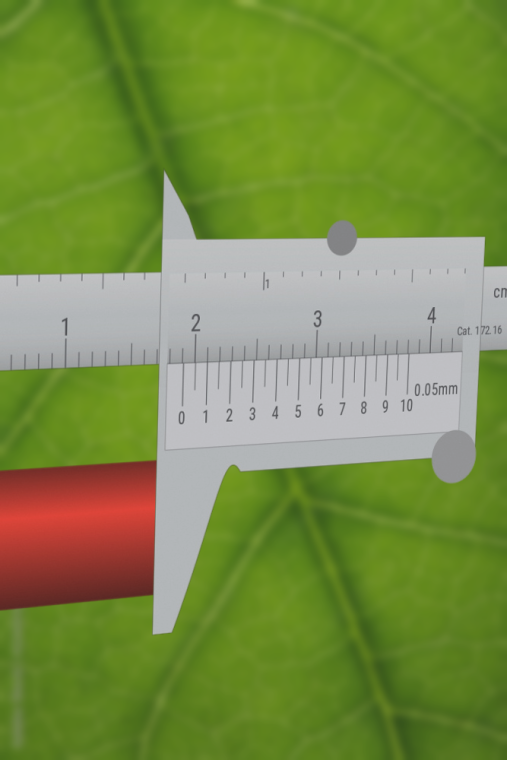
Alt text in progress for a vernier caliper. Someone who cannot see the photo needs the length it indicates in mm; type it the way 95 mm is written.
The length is 19.1 mm
